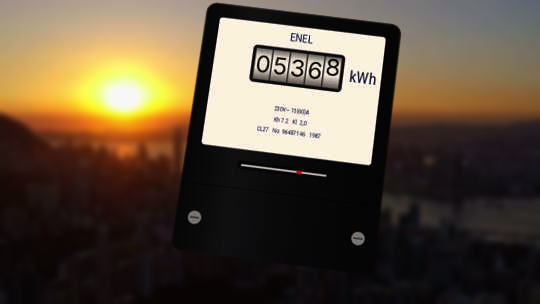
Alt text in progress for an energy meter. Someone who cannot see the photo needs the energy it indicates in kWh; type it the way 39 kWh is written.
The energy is 5368 kWh
